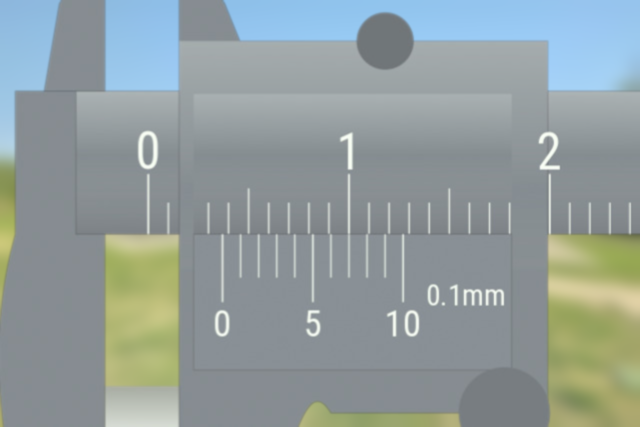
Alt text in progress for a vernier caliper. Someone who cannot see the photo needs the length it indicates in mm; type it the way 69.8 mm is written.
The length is 3.7 mm
